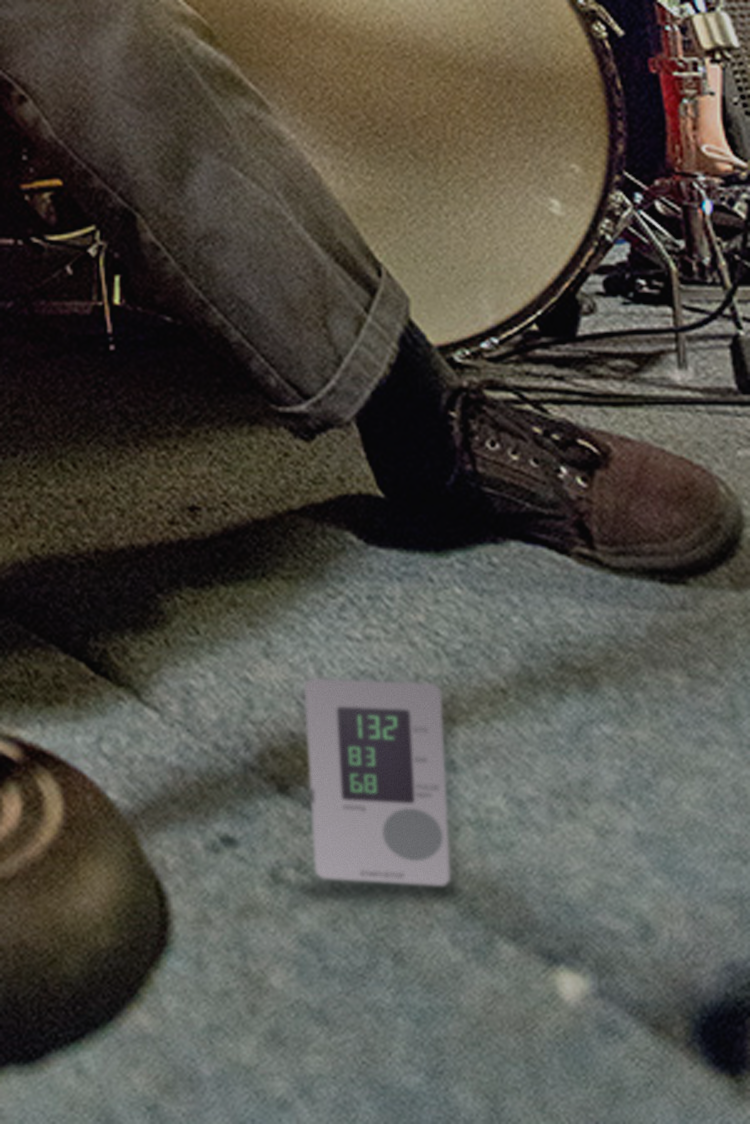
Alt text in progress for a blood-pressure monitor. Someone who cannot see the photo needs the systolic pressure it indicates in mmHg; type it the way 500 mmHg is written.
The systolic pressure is 132 mmHg
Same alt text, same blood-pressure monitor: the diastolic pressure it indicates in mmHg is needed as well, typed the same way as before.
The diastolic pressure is 83 mmHg
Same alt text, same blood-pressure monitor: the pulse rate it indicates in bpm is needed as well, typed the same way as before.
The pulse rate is 68 bpm
